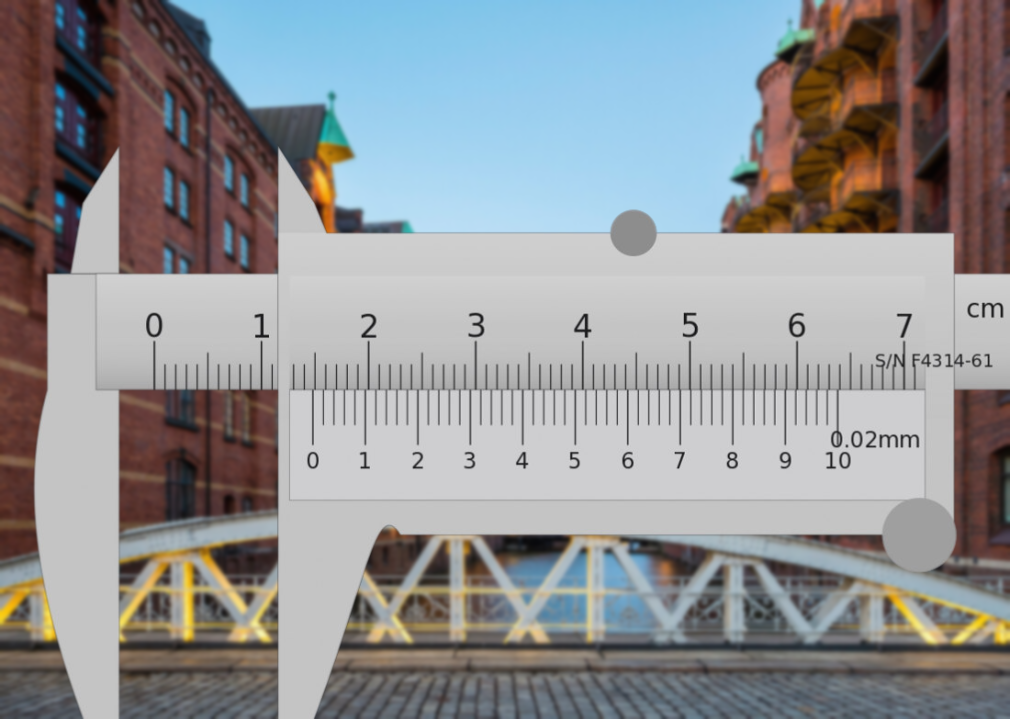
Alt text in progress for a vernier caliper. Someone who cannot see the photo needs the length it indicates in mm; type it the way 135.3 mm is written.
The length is 14.8 mm
